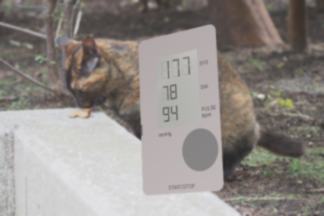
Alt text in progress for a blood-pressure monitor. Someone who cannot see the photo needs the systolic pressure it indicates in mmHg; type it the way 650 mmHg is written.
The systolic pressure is 177 mmHg
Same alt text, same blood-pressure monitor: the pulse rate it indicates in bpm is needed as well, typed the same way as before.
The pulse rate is 94 bpm
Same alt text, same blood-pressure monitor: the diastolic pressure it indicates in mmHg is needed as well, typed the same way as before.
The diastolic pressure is 78 mmHg
